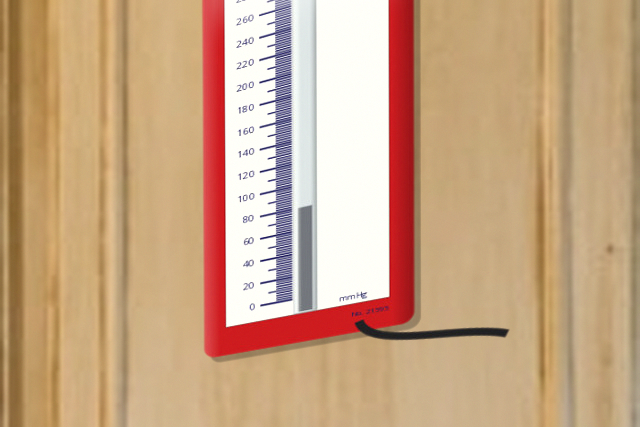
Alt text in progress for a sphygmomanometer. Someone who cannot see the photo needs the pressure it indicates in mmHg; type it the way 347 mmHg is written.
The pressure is 80 mmHg
